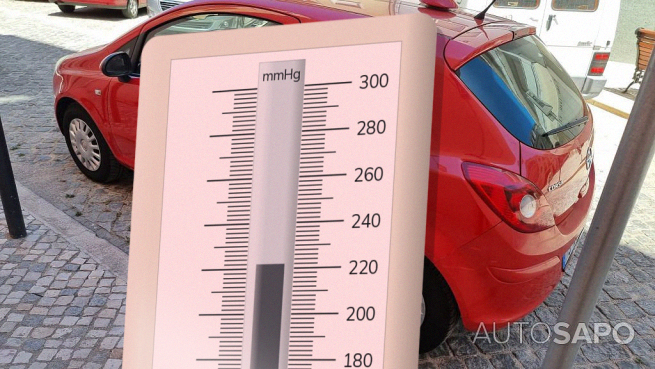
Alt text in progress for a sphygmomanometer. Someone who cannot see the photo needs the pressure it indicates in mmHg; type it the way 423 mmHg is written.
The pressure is 222 mmHg
